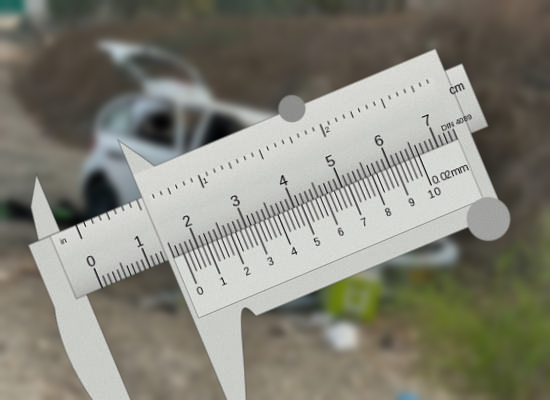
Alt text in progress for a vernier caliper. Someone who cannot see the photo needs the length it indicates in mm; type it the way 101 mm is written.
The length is 17.0 mm
